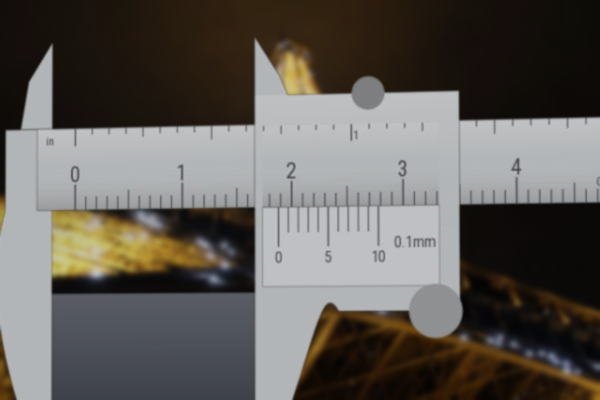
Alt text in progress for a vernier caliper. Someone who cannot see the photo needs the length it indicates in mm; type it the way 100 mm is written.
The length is 18.8 mm
